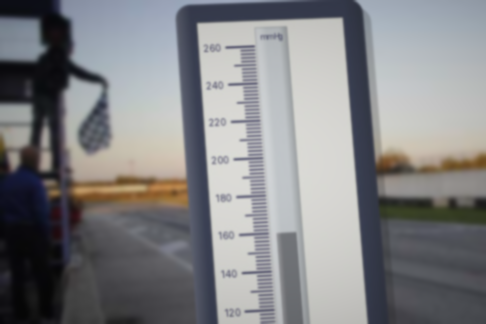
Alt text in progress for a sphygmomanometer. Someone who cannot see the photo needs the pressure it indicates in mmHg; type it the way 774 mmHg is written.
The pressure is 160 mmHg
